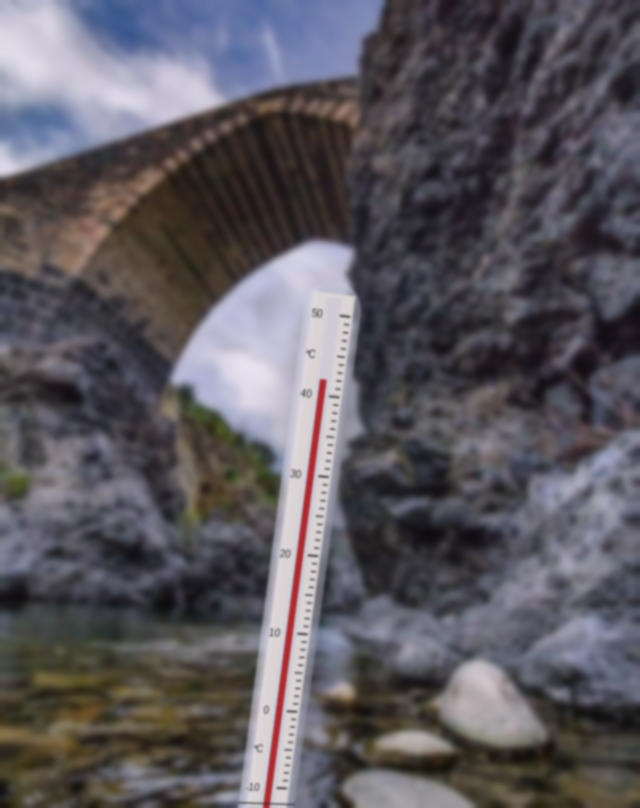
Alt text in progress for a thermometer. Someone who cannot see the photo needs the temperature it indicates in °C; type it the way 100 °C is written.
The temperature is 42 °C
